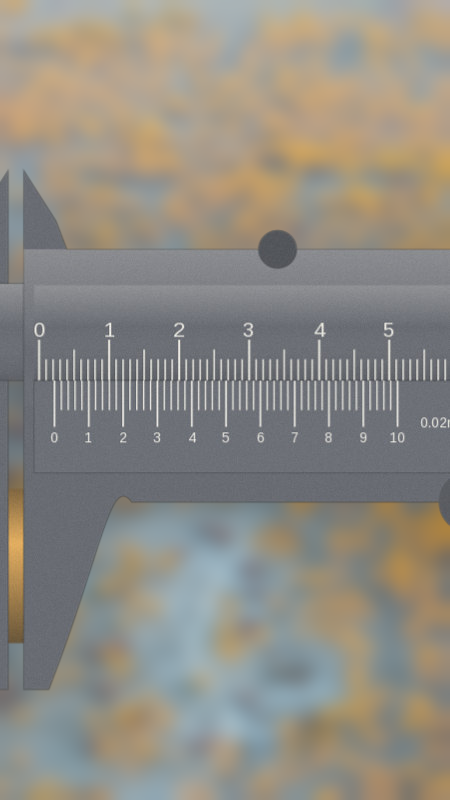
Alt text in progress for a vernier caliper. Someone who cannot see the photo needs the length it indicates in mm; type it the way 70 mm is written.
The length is 2.2 mm
